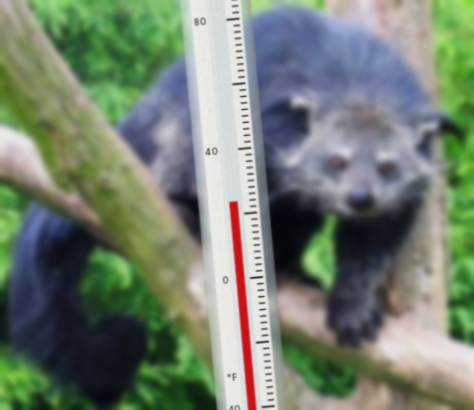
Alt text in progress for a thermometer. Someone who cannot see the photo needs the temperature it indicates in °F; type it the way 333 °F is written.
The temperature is 24 °F
